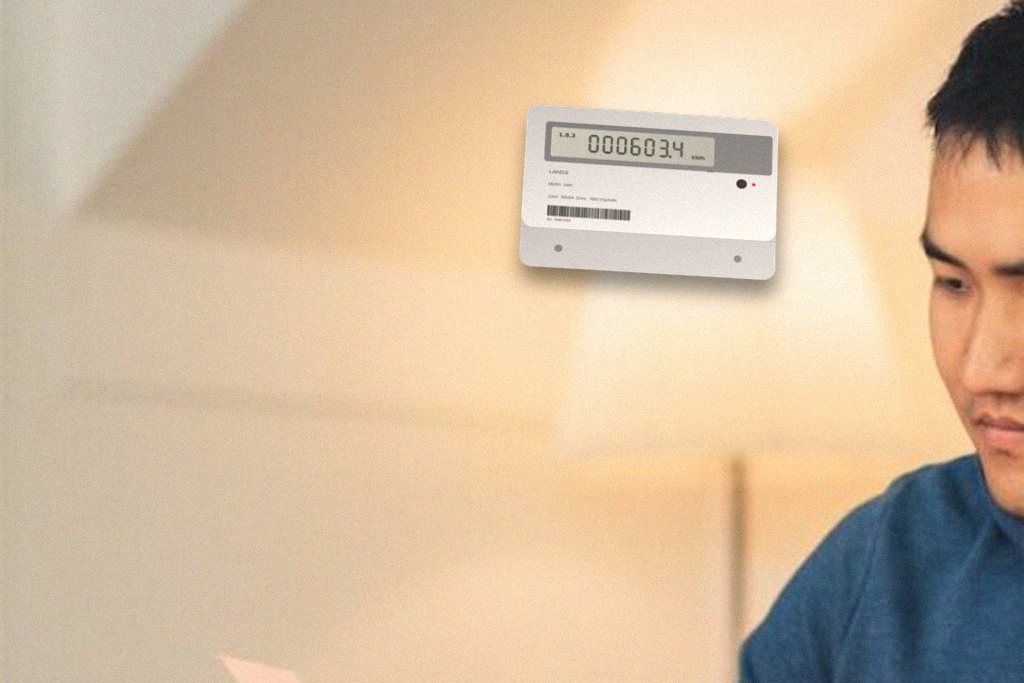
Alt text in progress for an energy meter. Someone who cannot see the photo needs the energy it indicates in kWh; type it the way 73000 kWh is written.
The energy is 603.4 kWh
